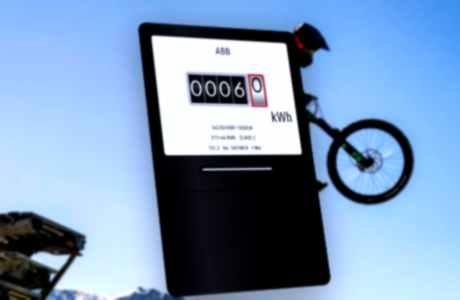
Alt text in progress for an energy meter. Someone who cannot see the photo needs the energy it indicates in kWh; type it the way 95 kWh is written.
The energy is 6.0 kWh
